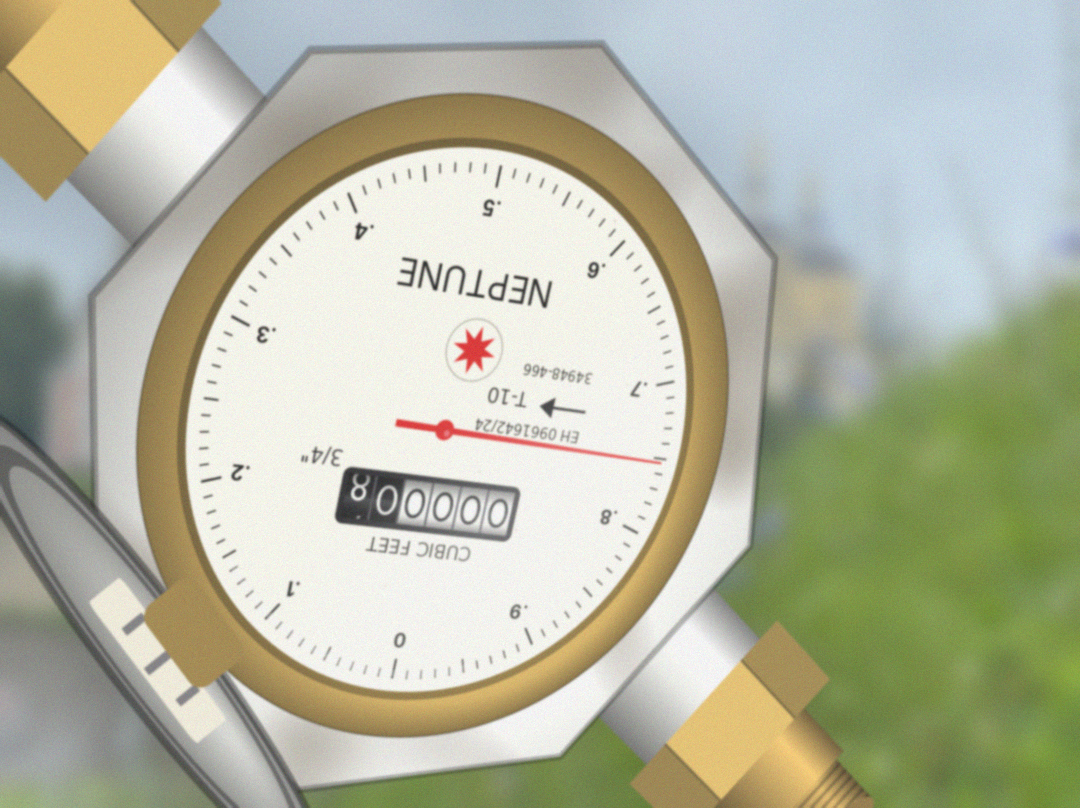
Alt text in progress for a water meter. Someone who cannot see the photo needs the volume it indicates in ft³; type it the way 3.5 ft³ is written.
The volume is 7.75 ft³
